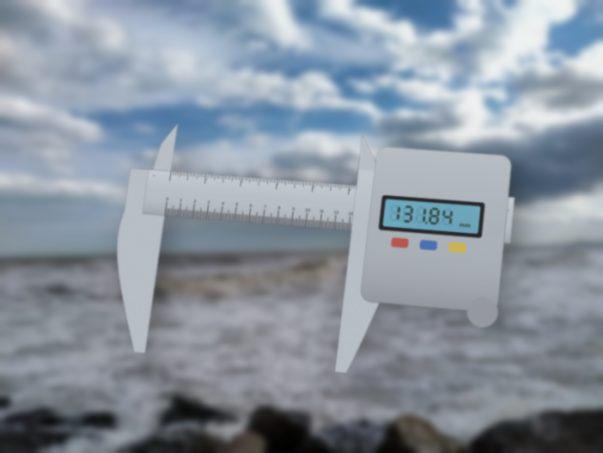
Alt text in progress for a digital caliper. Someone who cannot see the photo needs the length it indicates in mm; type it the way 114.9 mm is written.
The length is 131.84 mm
